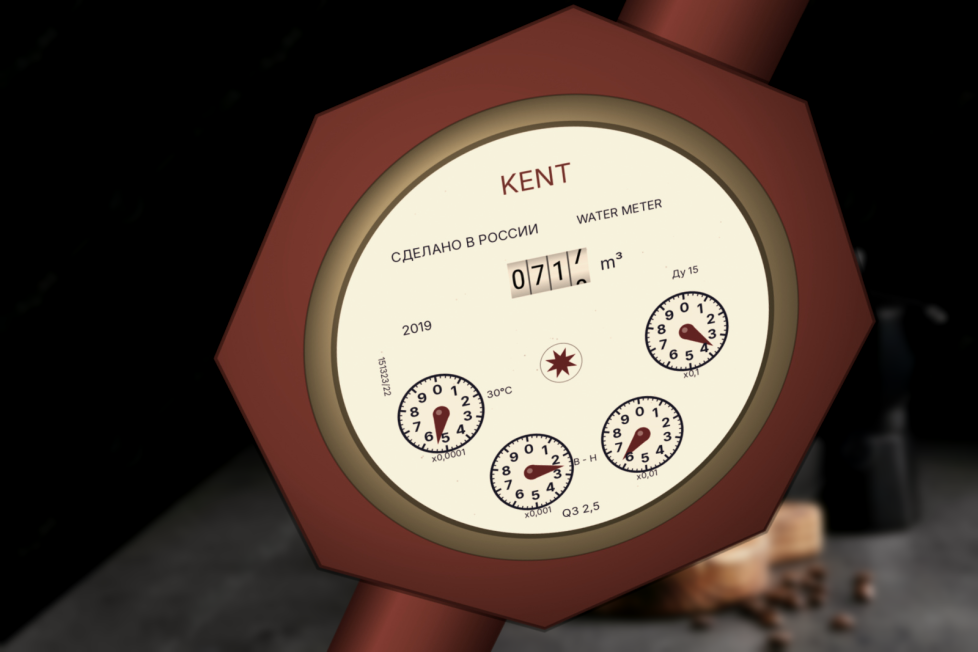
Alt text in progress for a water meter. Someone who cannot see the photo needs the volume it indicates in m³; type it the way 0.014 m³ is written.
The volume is 717.3625 m³
